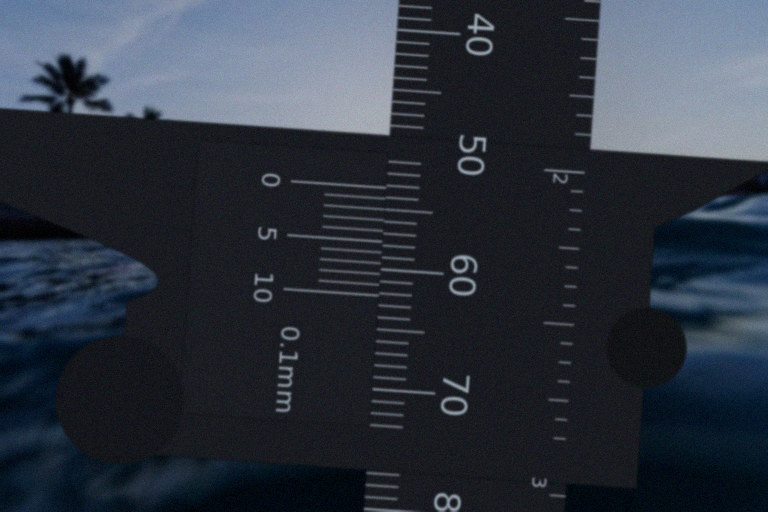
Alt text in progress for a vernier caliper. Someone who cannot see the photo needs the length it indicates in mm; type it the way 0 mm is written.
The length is 53.2 mm
